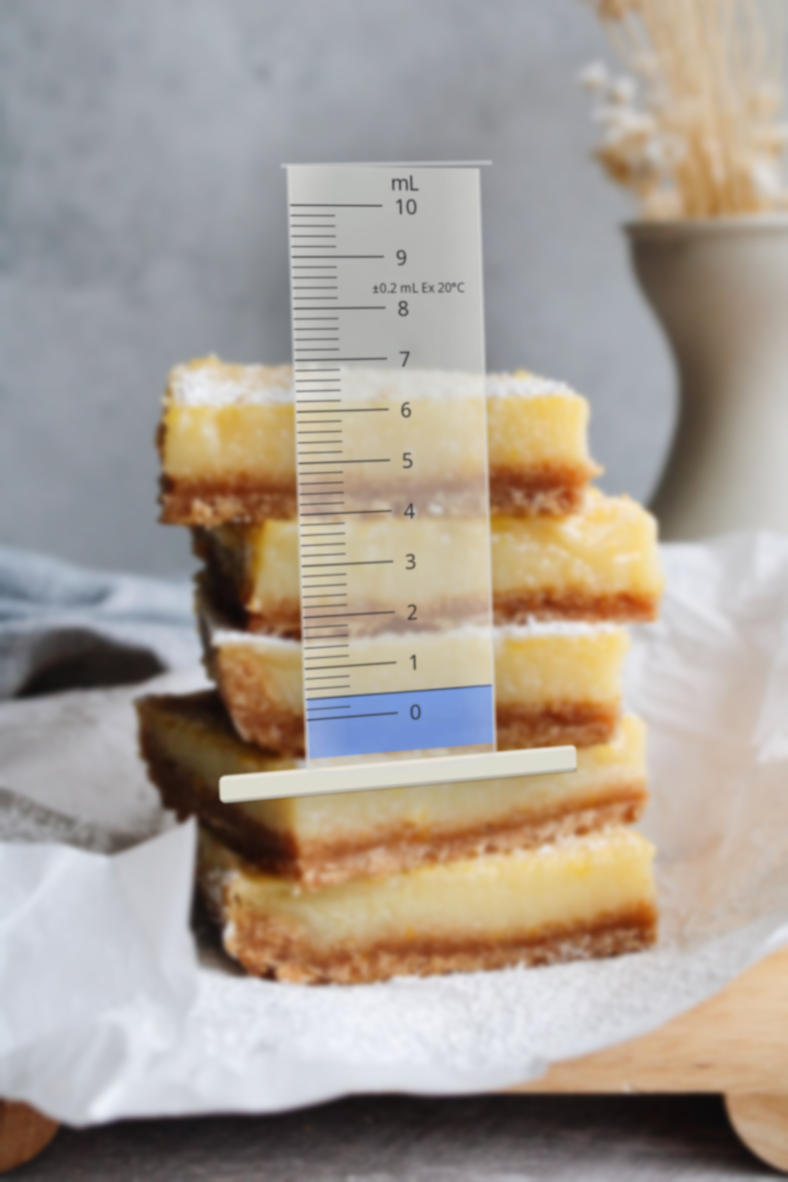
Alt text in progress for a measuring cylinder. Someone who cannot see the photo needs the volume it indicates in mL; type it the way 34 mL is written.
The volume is 0.4 mL
